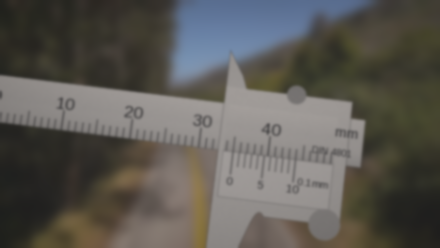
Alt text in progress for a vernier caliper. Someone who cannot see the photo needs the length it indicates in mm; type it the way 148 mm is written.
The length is 35.0 mm
